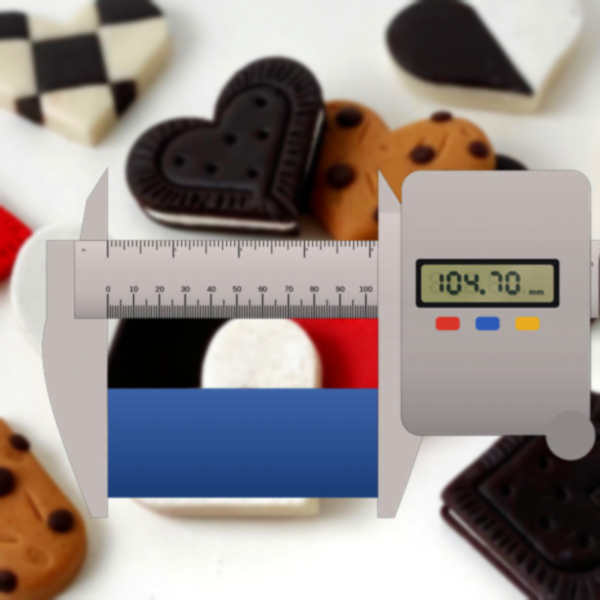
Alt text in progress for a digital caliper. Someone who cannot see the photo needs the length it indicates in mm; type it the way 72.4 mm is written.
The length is 104.70 mm
